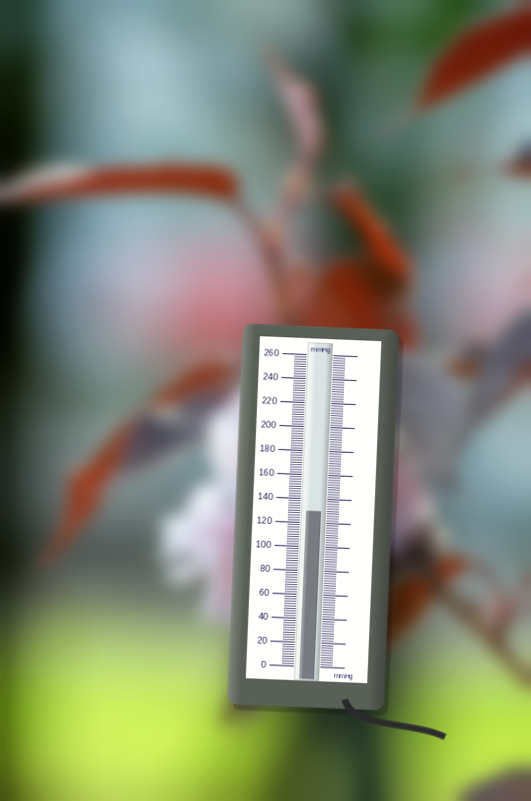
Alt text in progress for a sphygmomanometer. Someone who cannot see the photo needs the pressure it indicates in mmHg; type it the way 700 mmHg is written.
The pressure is 130 mmHg
